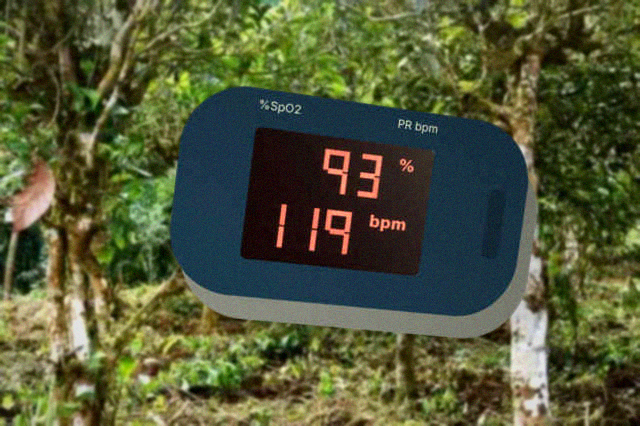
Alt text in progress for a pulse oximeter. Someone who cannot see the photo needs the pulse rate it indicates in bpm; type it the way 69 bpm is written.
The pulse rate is 119 bpm
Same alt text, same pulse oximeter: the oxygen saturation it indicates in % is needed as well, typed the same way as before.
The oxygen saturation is 93 %
